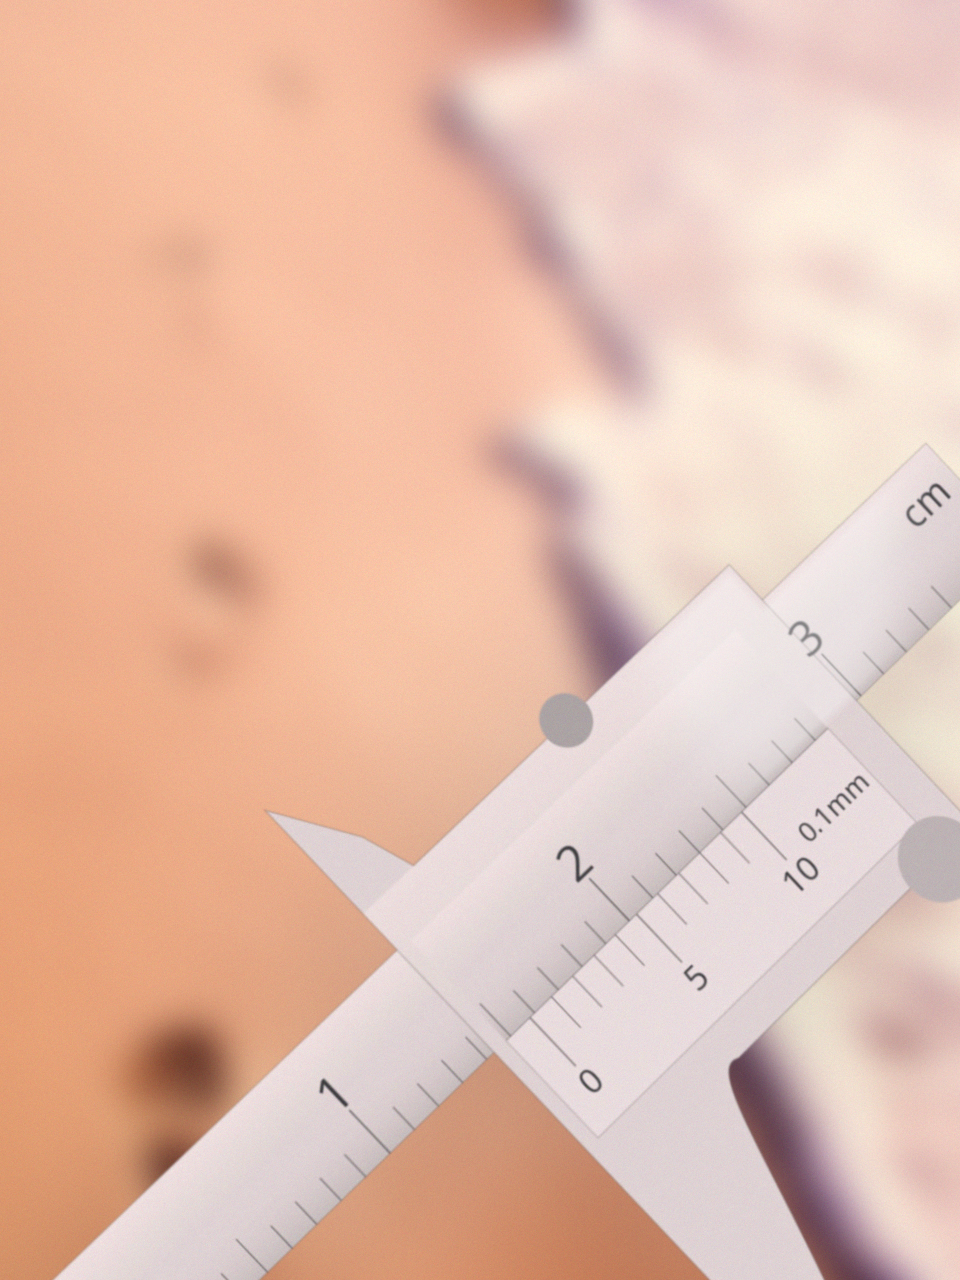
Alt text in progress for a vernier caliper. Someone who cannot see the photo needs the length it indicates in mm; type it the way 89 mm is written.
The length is 15.8 mm
